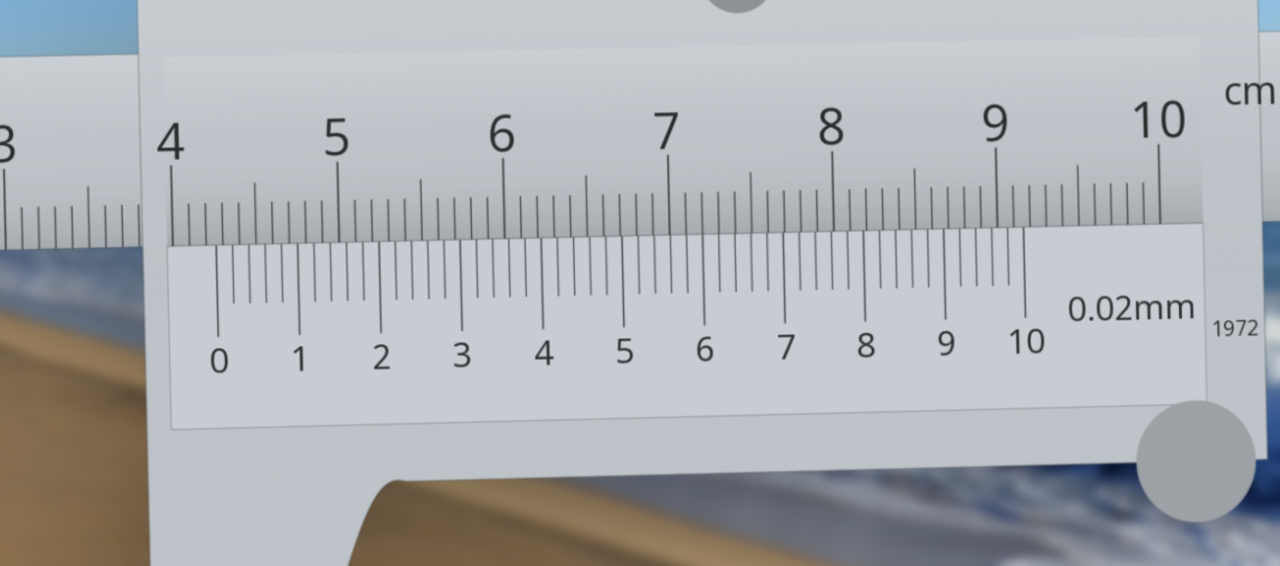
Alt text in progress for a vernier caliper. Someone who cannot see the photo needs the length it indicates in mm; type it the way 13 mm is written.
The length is 42.6 mm
